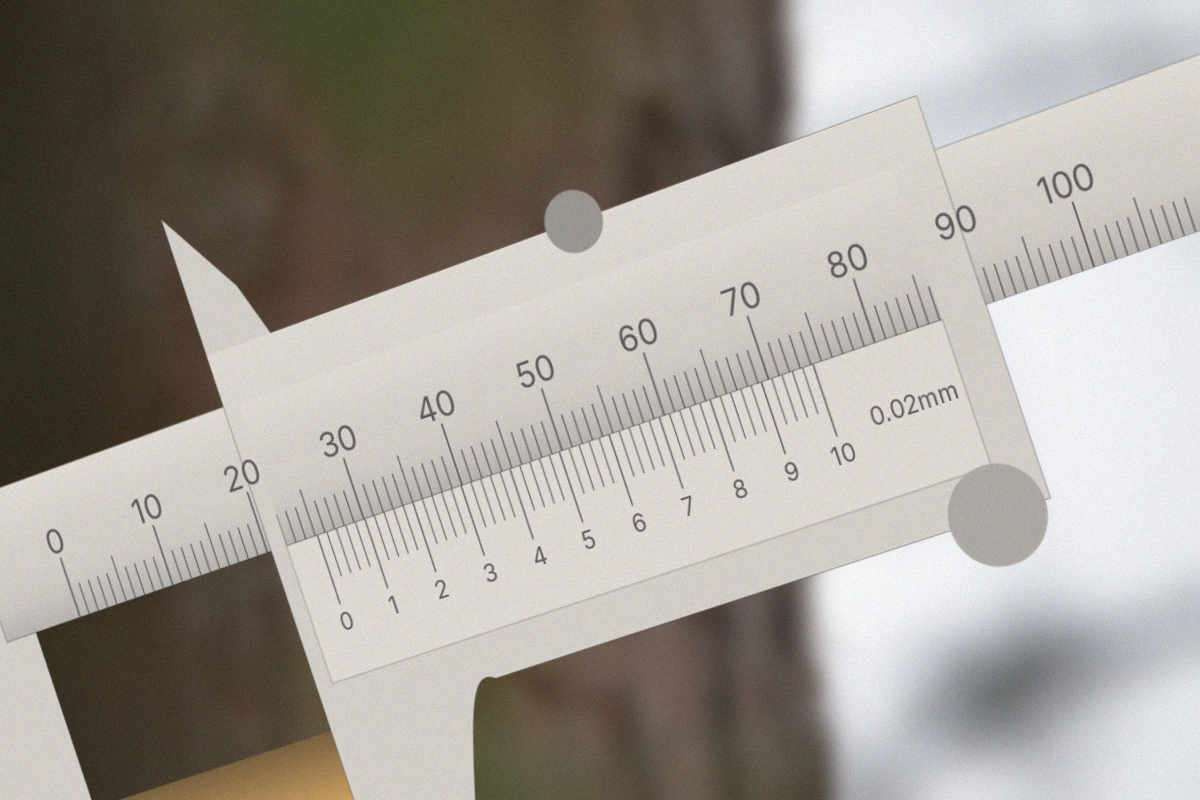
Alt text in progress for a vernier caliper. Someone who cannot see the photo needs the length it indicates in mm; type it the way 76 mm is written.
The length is 25.2 mm
